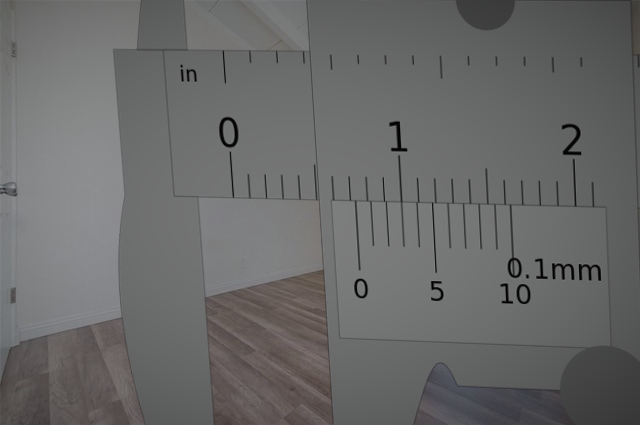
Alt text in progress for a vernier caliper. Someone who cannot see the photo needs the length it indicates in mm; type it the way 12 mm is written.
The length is 7.3 mm
